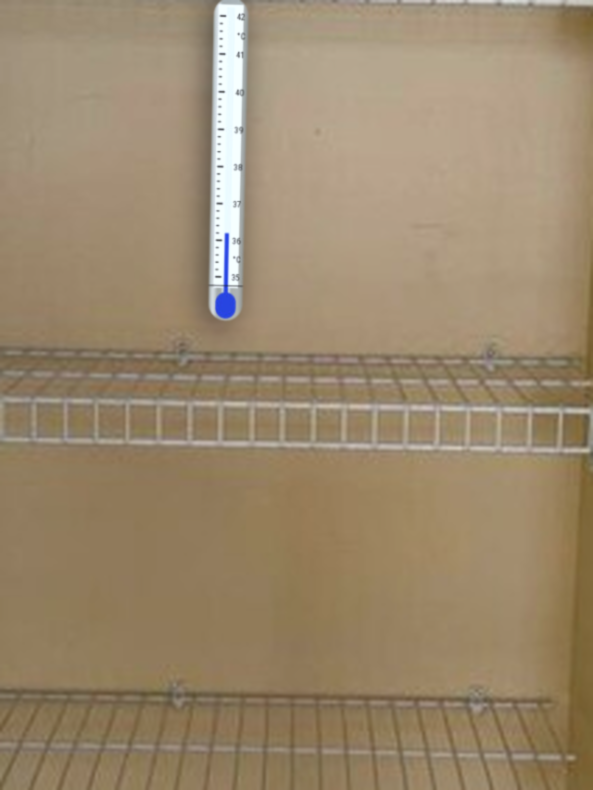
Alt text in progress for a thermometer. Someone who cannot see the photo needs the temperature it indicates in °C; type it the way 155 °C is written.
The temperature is 36.2 °C
